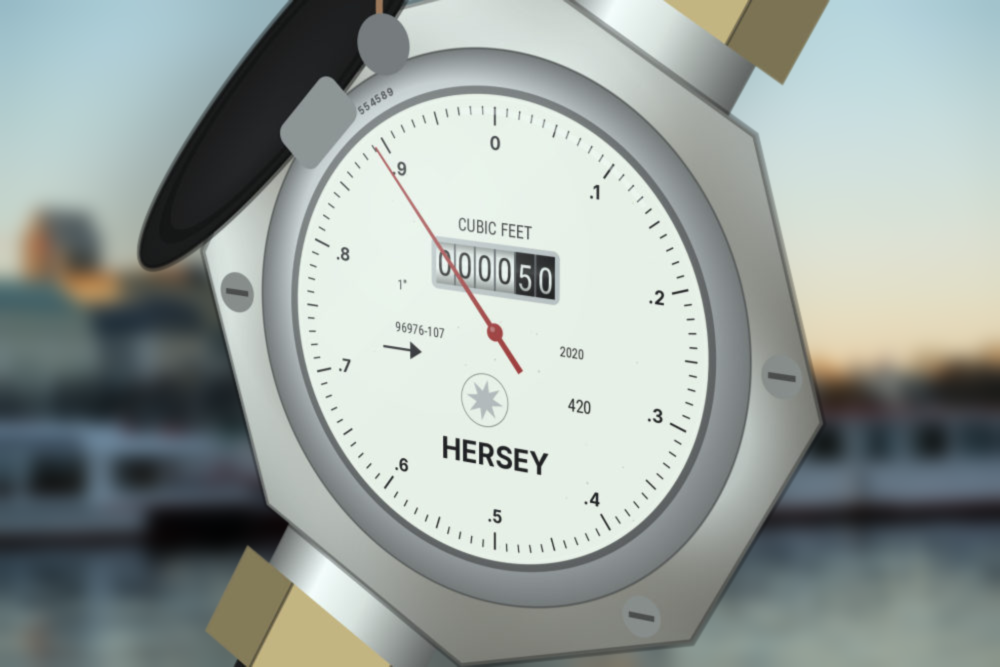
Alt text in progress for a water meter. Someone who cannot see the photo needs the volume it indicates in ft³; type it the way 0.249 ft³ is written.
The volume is 49.89 ft³
